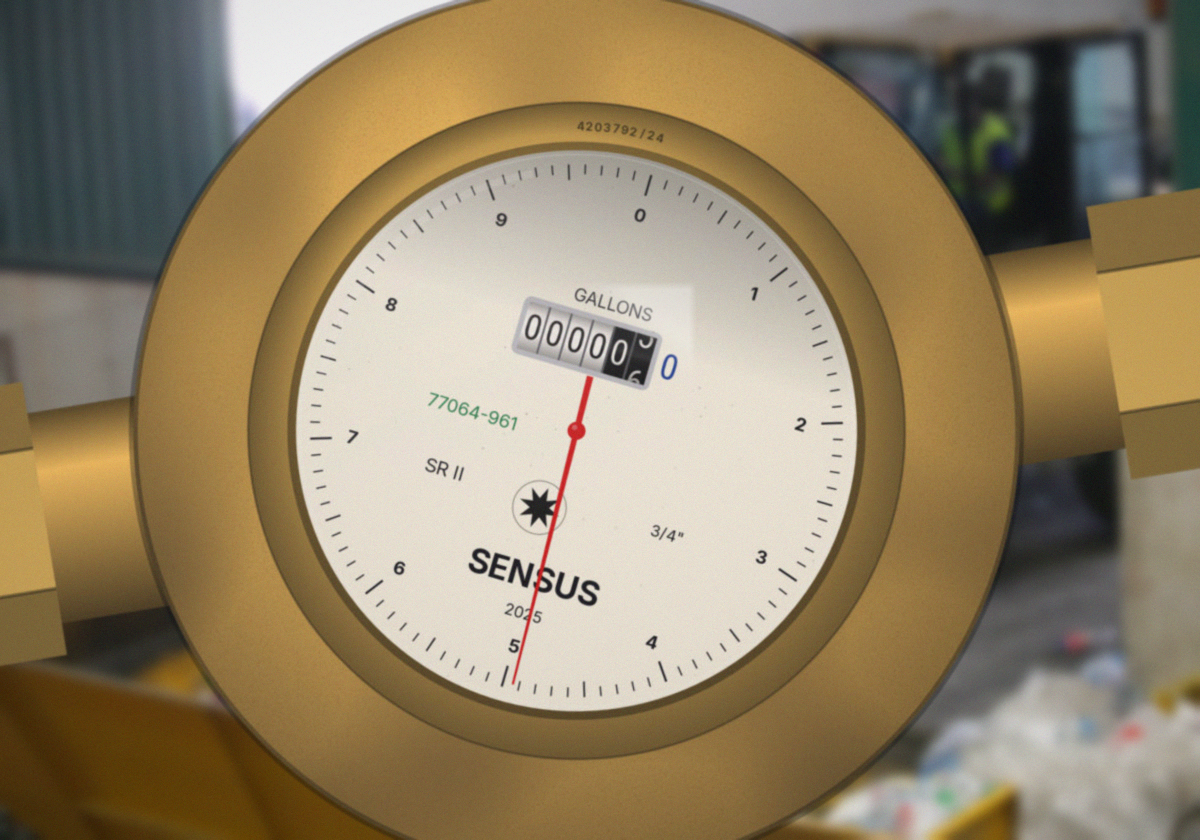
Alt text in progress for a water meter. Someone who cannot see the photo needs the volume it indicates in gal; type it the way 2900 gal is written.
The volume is 54.9 gal
